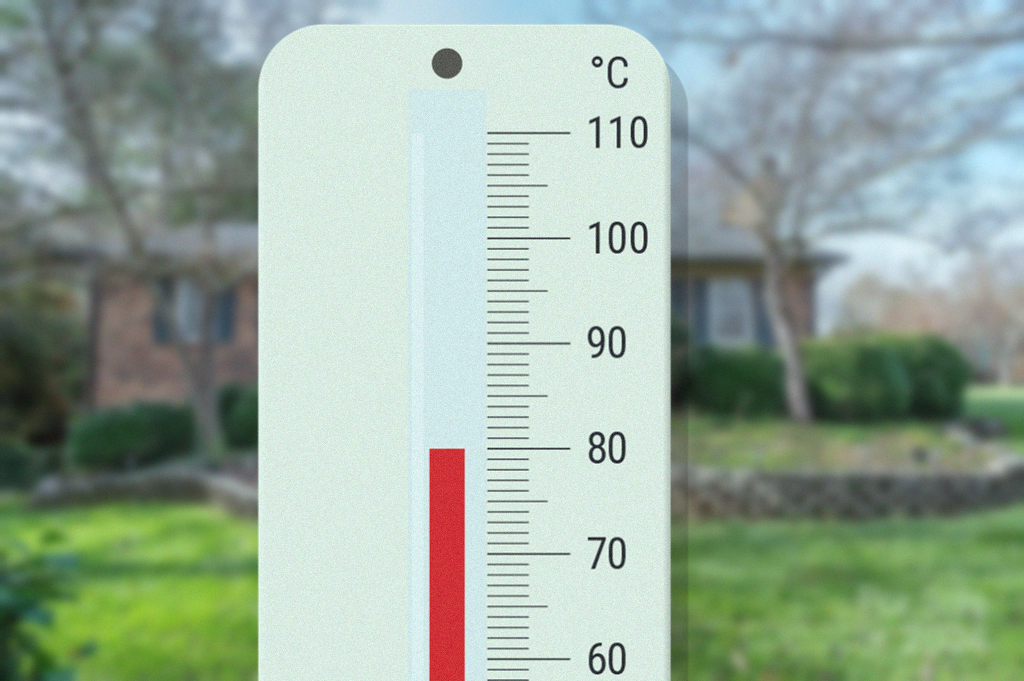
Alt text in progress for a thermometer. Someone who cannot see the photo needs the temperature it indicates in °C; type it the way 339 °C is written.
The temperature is 80 °C
